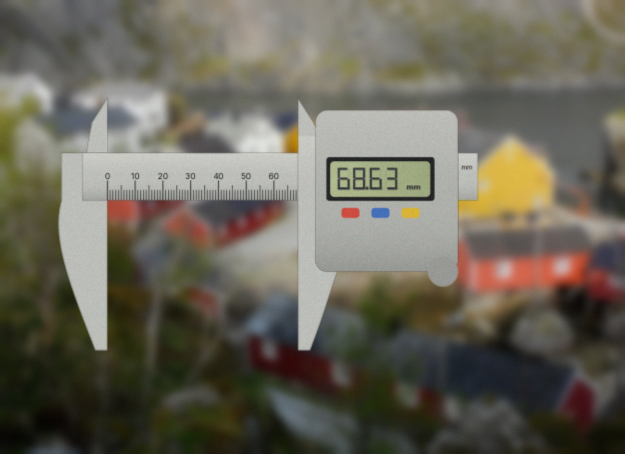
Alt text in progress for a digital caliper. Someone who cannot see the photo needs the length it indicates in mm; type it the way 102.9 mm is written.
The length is 68.63 mm
